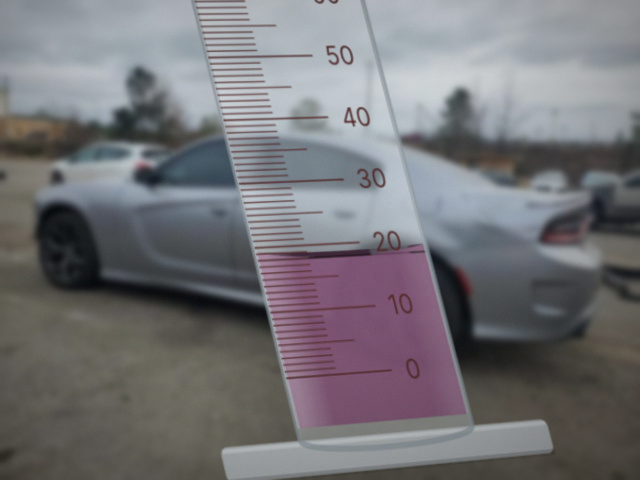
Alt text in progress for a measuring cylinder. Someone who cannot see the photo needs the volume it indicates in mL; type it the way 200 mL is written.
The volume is 18 mL
